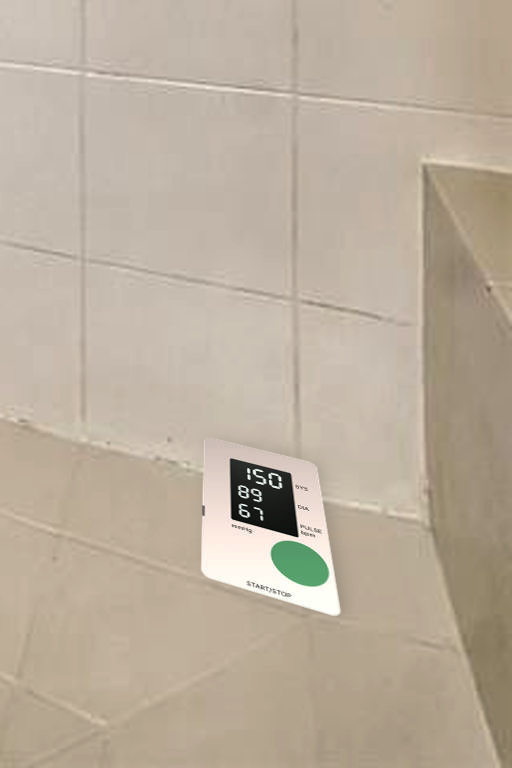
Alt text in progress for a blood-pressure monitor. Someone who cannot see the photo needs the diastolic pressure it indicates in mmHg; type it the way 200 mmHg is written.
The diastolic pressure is 89 mmHg
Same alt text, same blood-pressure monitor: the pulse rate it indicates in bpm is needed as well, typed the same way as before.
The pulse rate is 67 bpm
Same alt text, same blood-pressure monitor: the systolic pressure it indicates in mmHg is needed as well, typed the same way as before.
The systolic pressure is 150 mmHg
